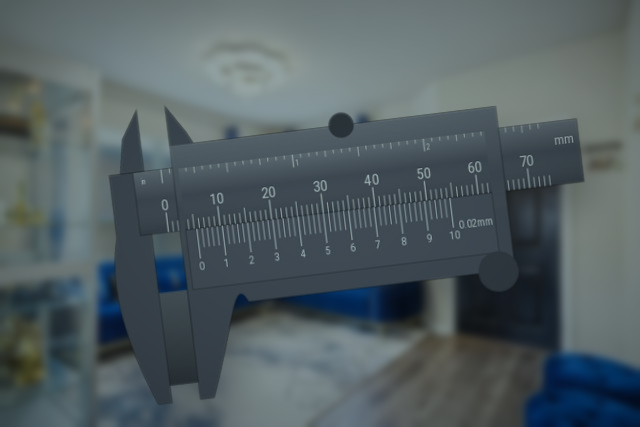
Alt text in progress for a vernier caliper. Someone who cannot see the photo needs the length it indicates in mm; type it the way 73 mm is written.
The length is 5.5 mm
